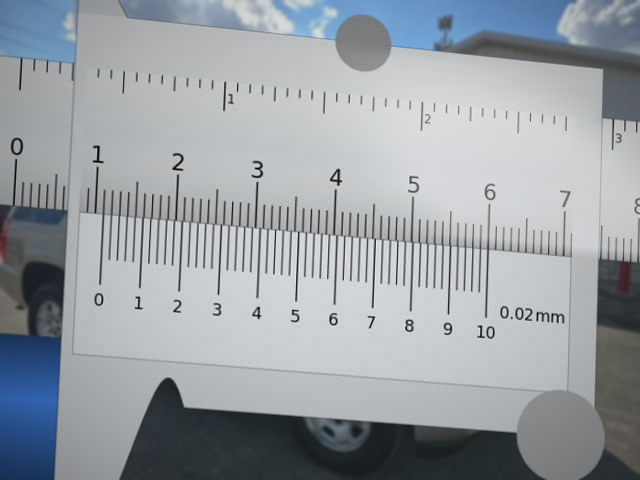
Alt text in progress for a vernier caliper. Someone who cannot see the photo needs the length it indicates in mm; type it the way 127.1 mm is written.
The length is 11.0 mm
